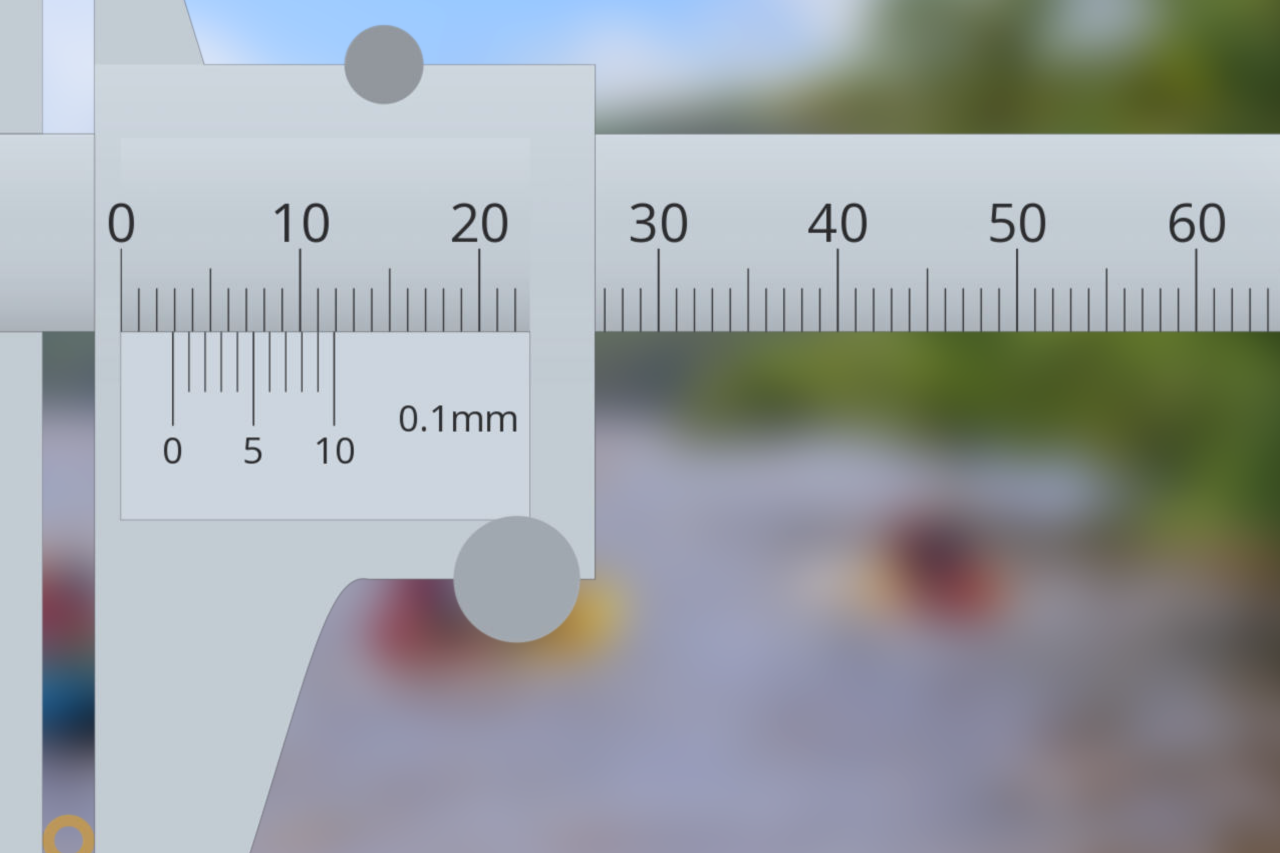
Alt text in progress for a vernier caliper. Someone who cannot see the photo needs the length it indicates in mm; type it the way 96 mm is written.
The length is 2.9 mm
